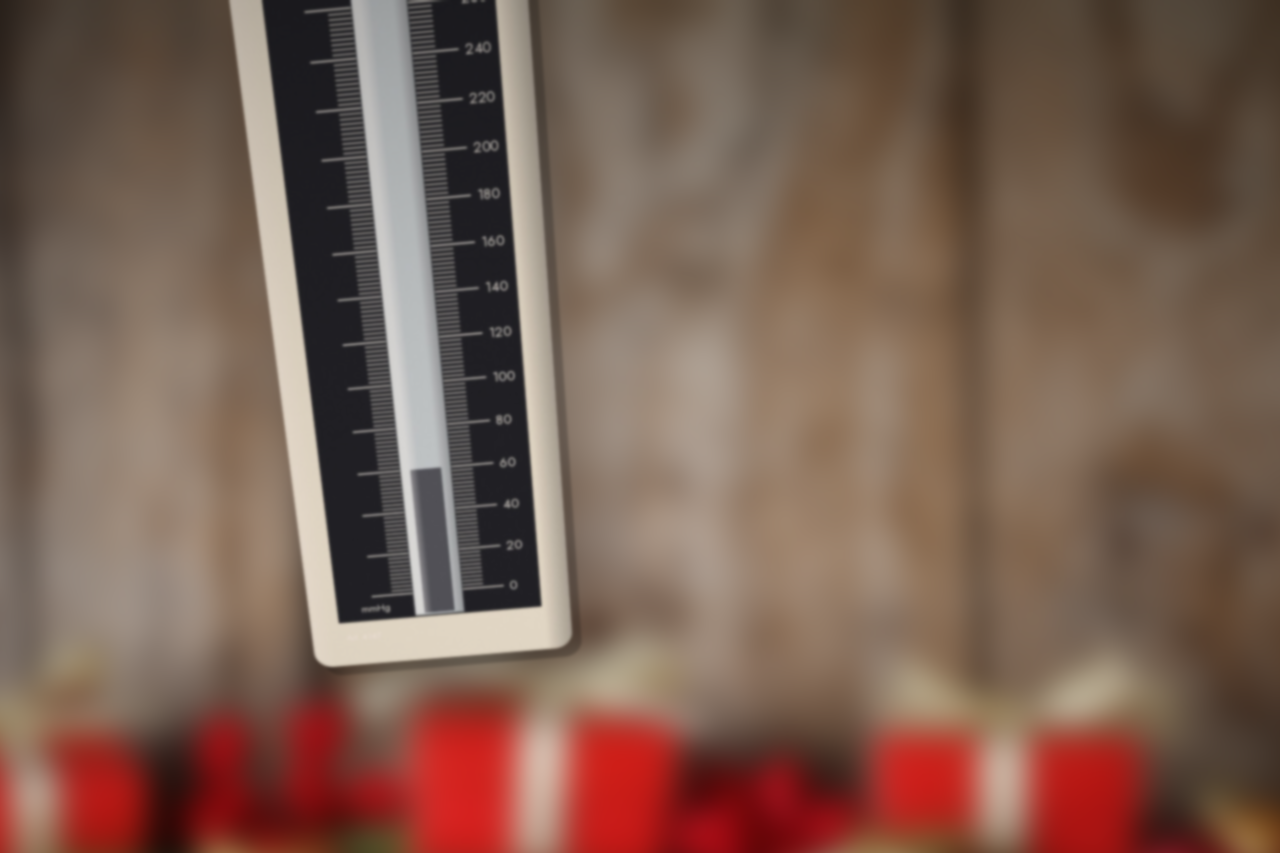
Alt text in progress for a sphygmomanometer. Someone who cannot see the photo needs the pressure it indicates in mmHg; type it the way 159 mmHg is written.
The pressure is 60 mmHg
